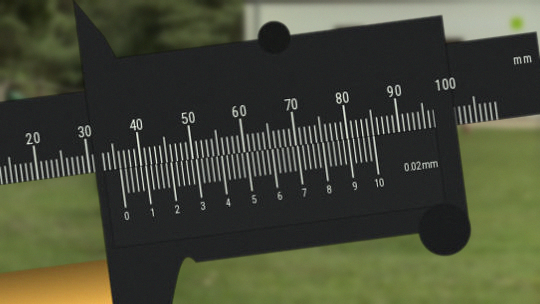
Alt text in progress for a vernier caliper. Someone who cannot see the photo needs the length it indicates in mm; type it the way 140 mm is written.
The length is 36.0 mm
